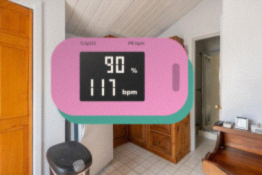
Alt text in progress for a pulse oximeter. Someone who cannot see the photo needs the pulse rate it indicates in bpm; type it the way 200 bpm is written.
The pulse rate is 117 bpm
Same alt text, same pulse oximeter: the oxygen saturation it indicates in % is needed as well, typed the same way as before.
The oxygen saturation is 90 %
